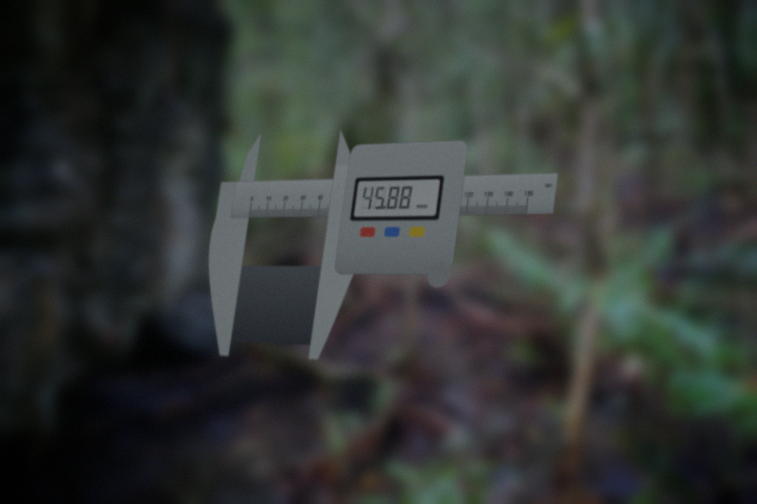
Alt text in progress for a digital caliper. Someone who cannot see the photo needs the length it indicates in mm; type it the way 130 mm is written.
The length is 45.88 mm
